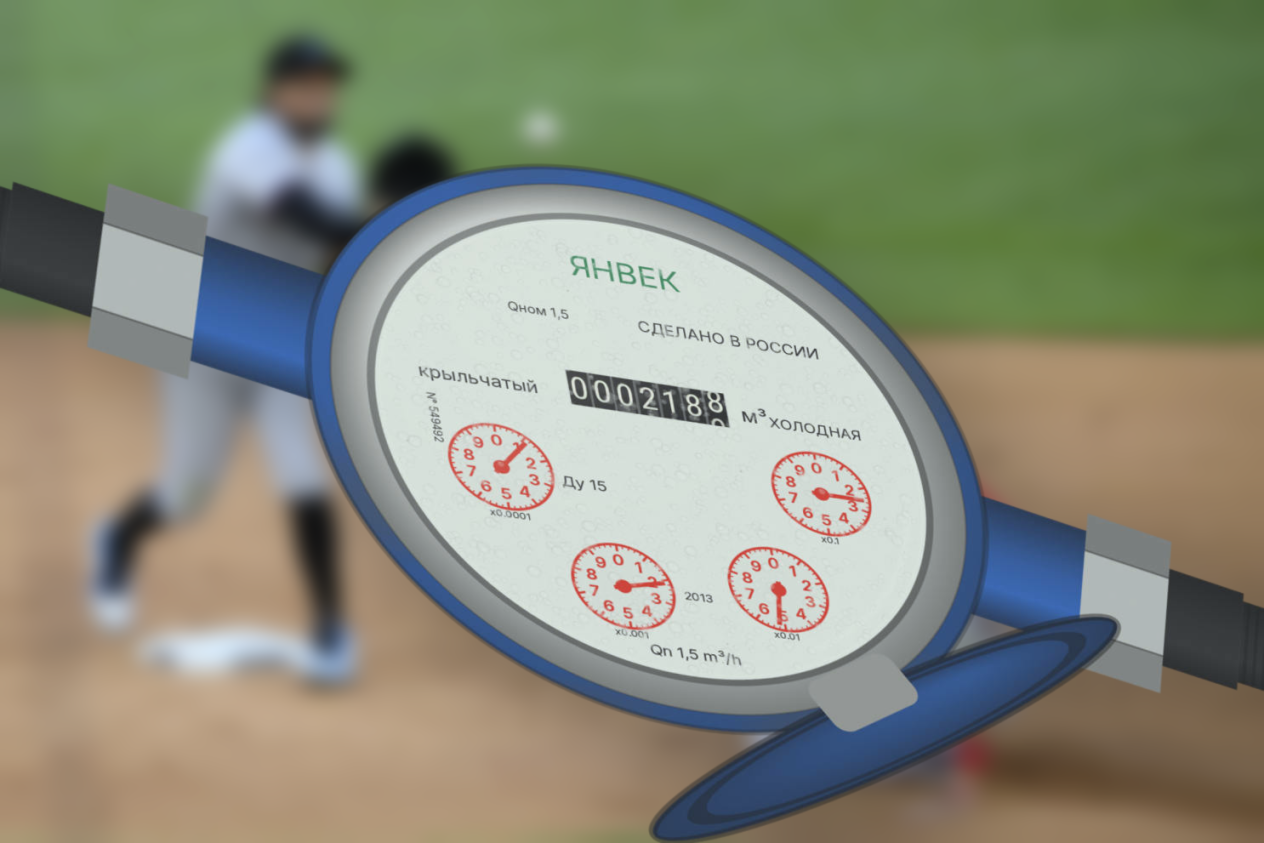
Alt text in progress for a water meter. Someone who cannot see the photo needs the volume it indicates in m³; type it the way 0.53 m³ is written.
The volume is 2188.2521 m³
